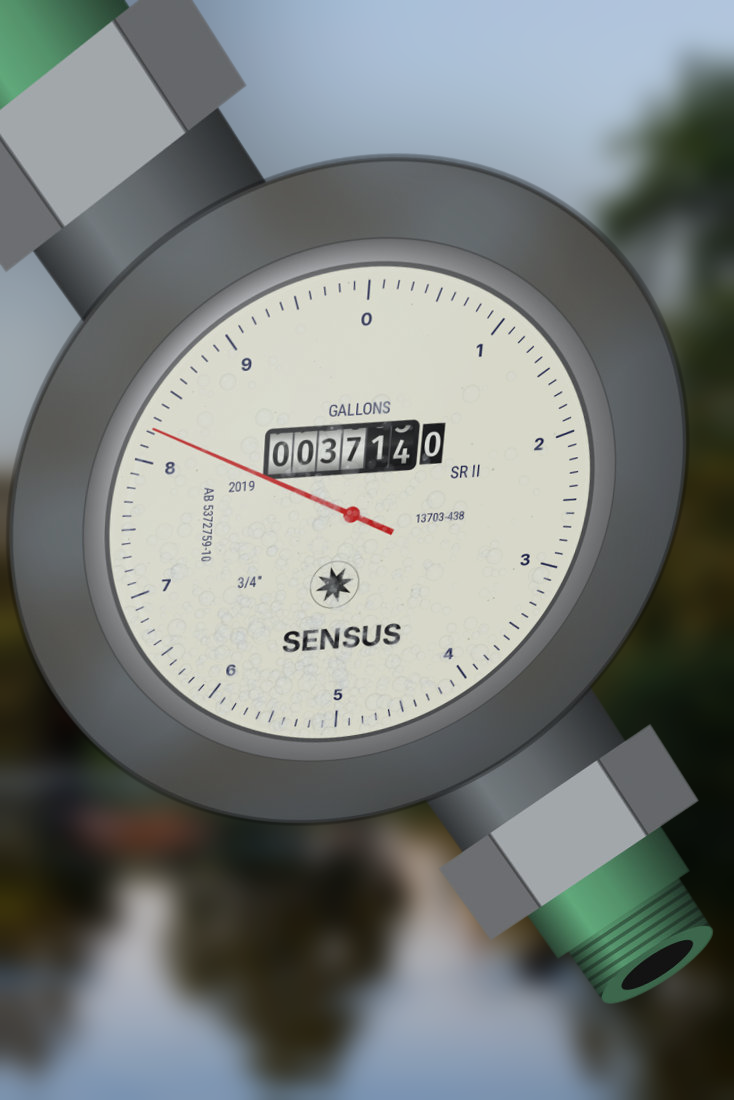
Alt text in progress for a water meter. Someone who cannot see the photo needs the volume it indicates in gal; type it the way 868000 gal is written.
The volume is 37138.2 gal
